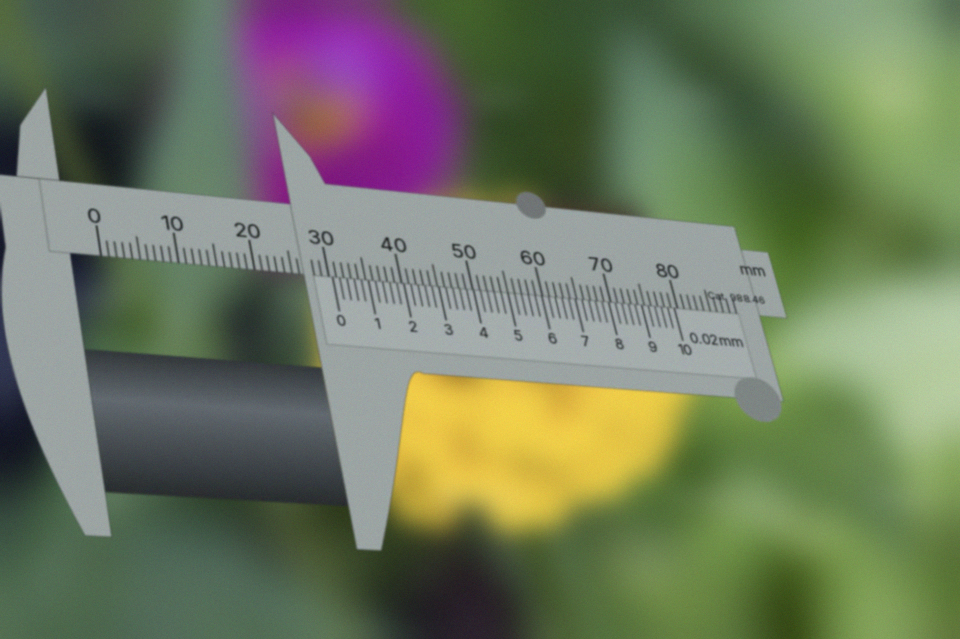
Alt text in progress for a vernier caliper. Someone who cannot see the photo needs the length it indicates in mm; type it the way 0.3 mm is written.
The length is 30.5 mm
